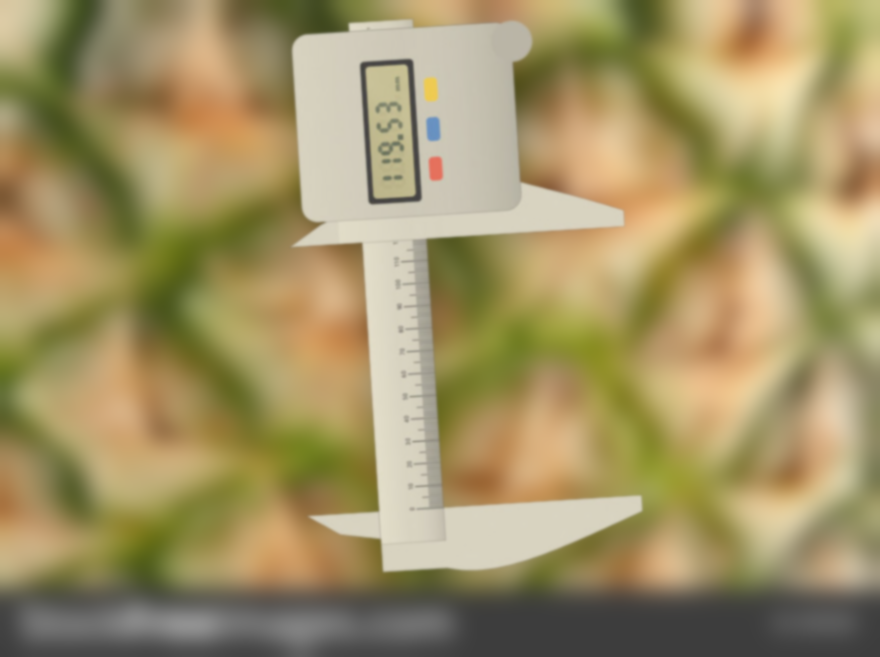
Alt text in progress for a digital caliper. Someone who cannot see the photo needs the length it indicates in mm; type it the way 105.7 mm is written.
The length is 119.53 mm
